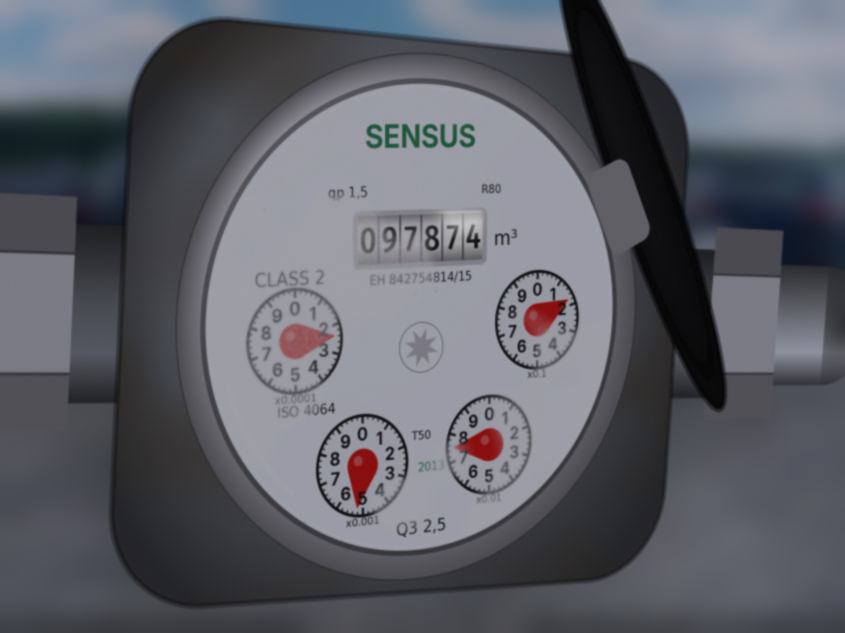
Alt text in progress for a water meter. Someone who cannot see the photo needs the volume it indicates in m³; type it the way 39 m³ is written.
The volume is 97874.1752 m³
